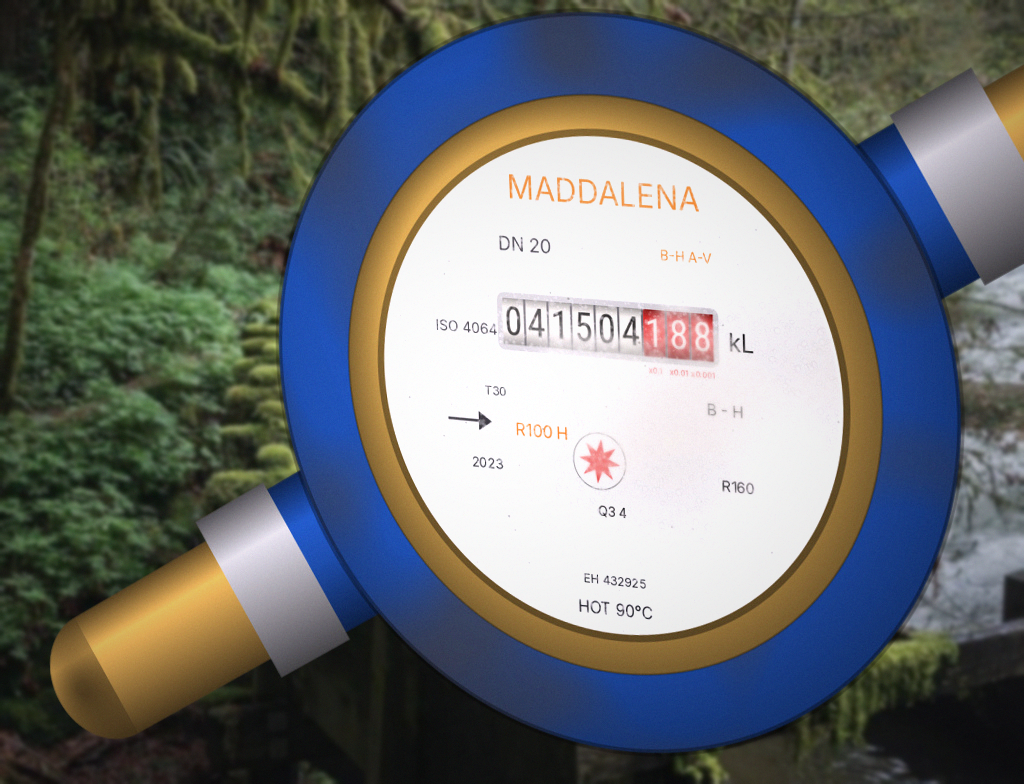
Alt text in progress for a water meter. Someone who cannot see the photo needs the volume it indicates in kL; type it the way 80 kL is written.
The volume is 41504.188 kL
